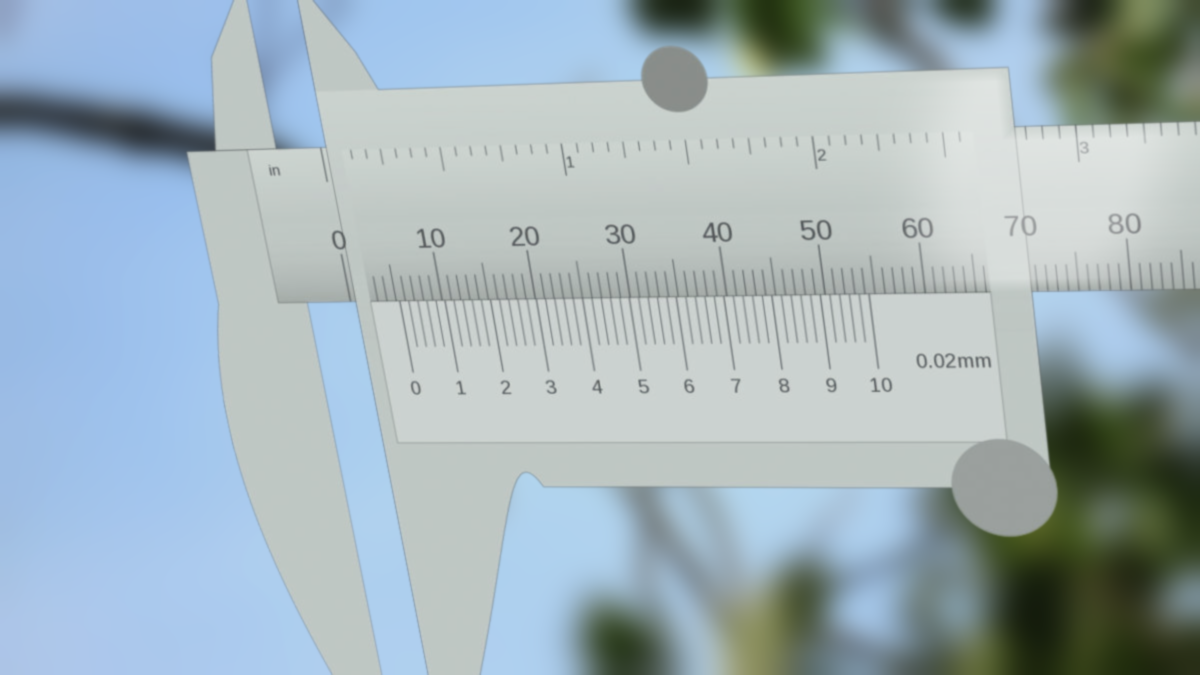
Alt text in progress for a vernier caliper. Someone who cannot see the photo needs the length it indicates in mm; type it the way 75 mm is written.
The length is 5.4 mm
